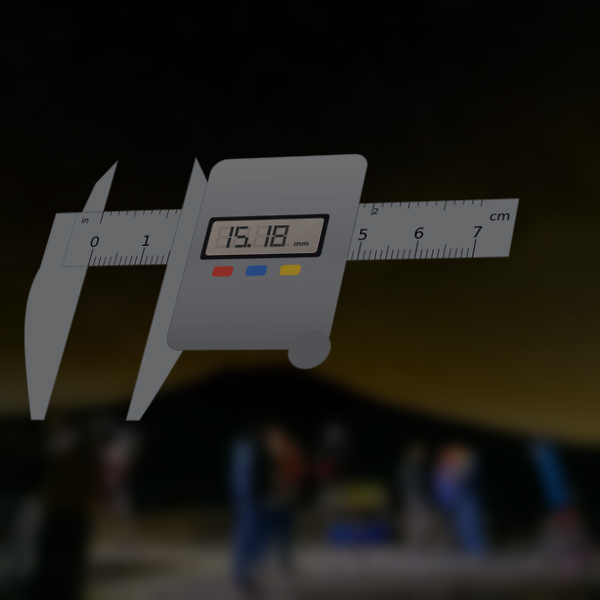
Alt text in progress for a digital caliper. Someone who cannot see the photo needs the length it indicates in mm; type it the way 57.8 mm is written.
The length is 15.18 mm
